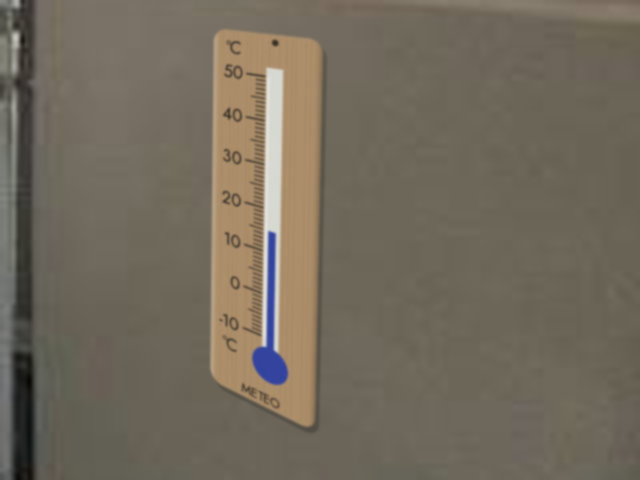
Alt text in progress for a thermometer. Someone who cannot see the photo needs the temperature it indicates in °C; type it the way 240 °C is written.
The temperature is 15 °C
